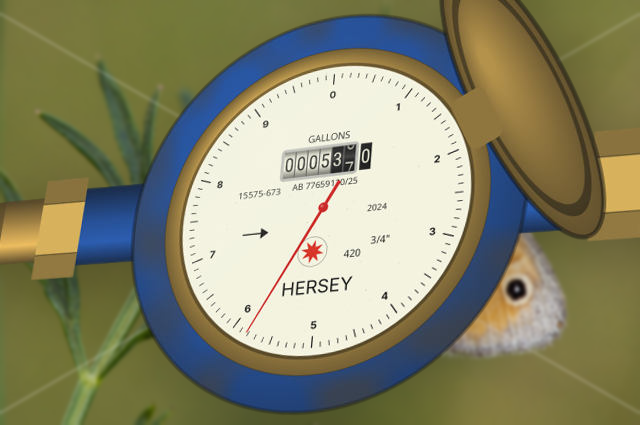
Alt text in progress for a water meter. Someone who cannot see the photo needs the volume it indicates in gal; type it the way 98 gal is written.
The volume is 5365.8 gal
